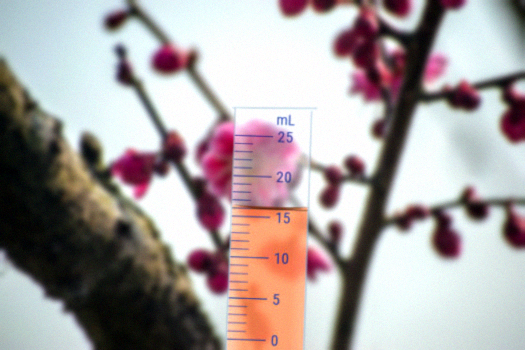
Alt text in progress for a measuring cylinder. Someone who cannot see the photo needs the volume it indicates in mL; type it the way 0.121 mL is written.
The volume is 16 mL
